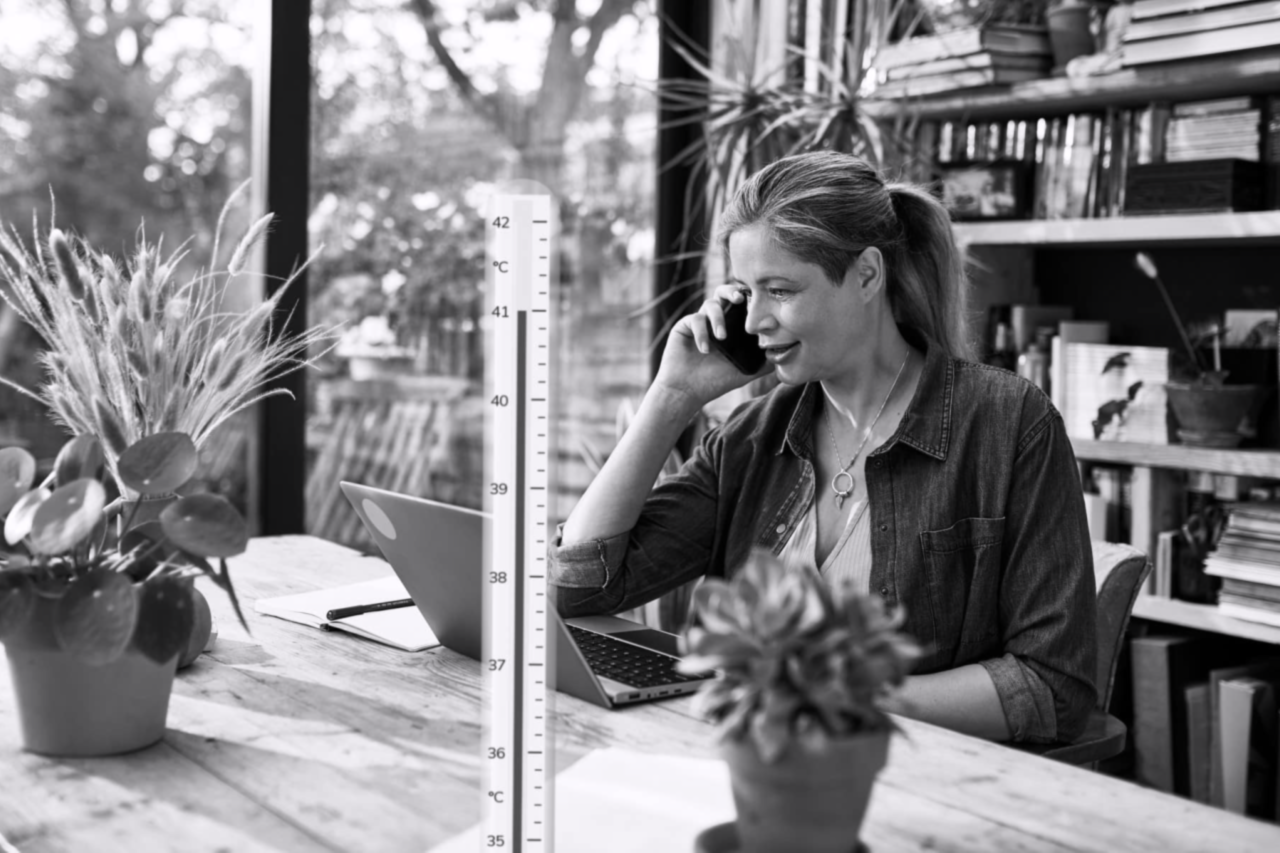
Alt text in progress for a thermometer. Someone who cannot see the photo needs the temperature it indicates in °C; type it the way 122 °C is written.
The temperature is 41 °C
